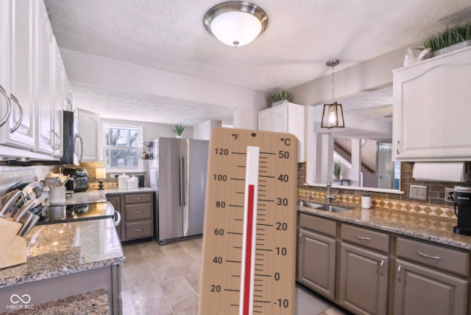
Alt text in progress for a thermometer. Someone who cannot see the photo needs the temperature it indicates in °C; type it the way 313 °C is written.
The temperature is 36 °C
